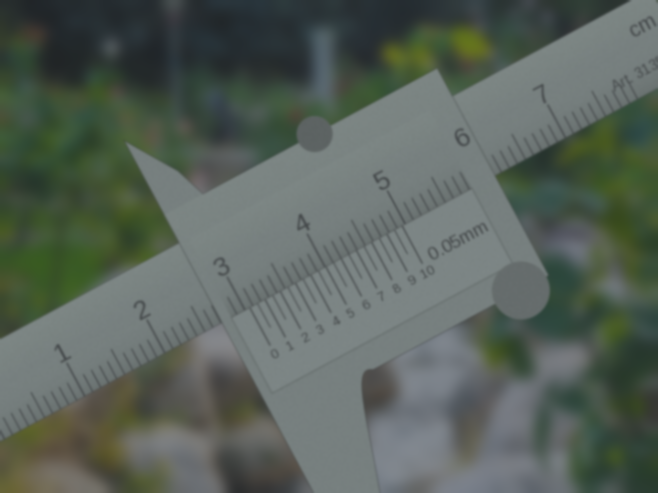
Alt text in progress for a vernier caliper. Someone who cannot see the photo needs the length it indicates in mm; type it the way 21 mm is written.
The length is 30.6 mm
